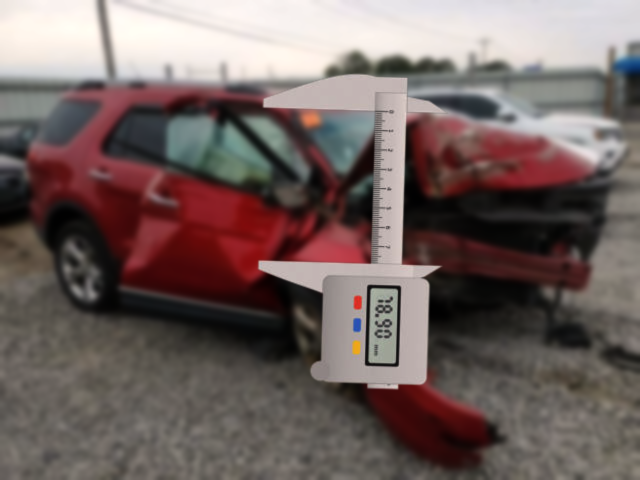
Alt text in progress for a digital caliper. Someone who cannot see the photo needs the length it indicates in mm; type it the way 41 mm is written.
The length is 78.90 mm
